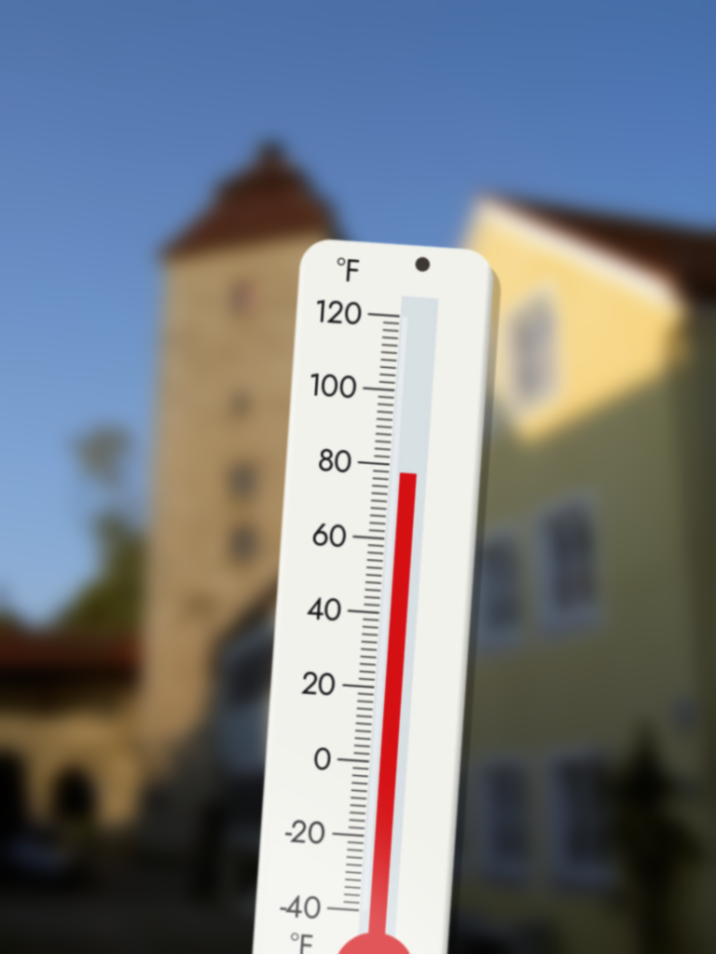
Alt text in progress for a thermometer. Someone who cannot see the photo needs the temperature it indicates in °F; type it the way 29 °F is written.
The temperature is 78 °F
